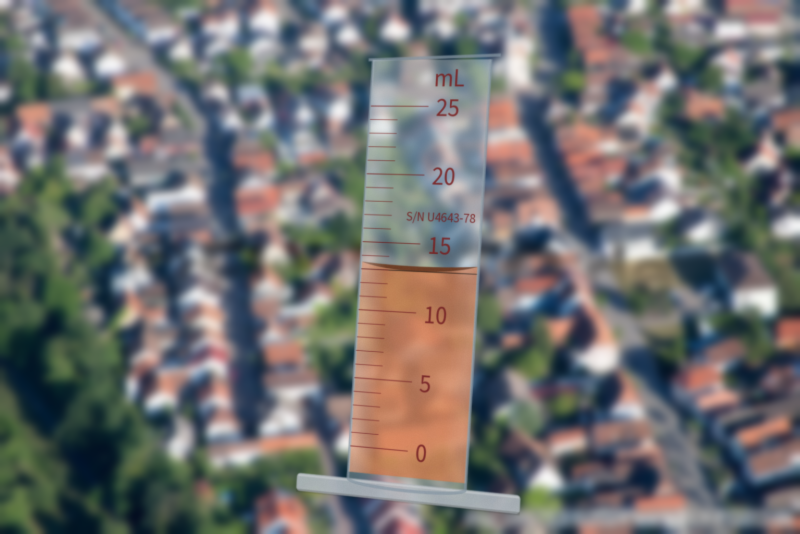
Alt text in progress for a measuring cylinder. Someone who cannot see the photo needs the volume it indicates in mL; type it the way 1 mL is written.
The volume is 13 mL
